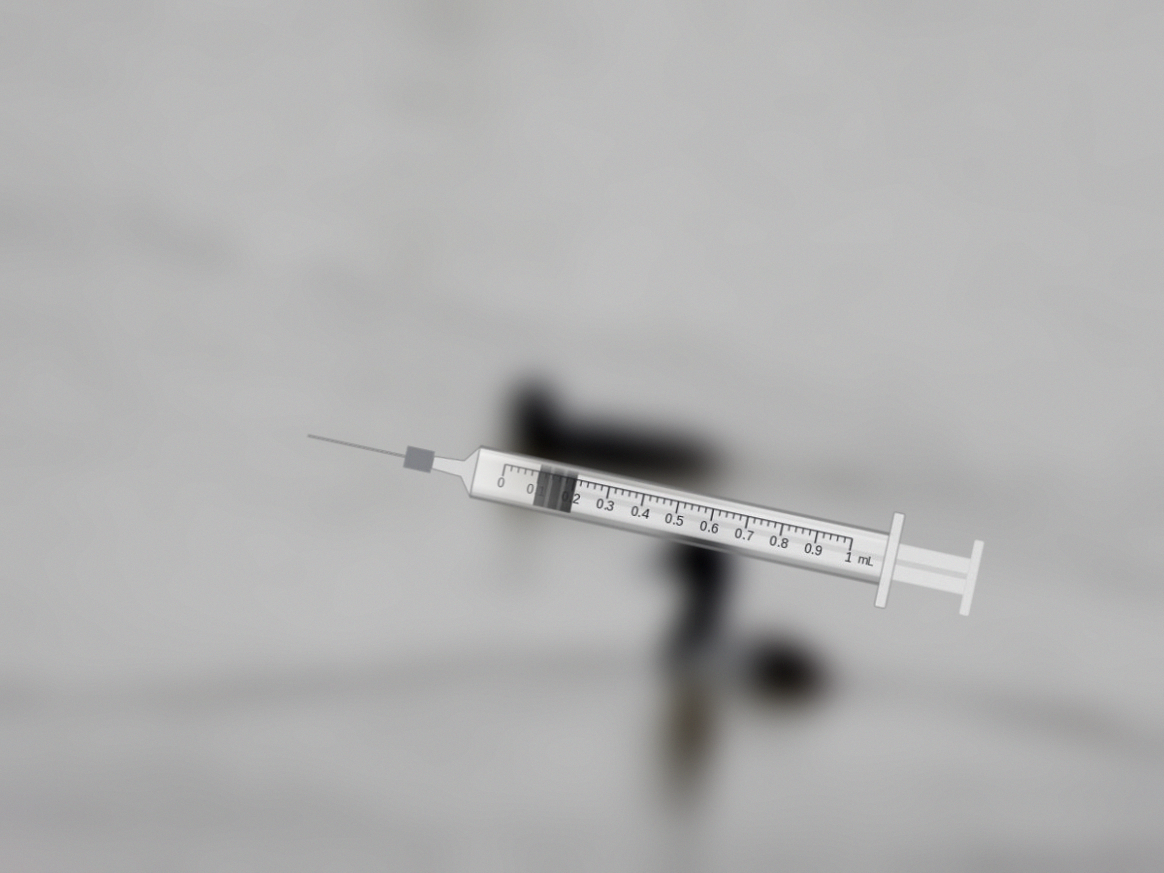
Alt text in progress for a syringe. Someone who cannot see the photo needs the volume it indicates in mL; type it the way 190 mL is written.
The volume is 0.1 mL
